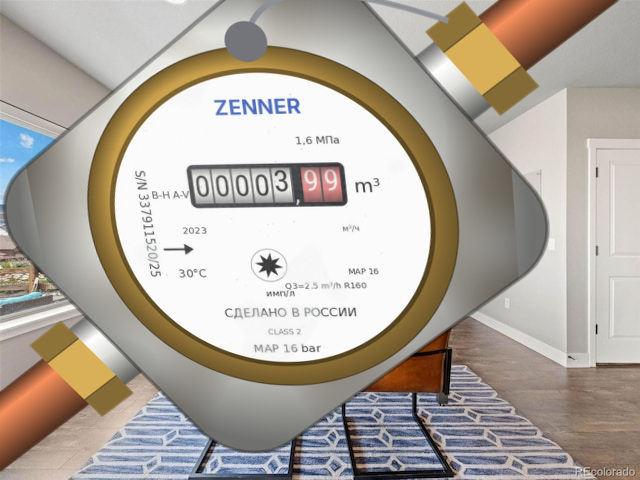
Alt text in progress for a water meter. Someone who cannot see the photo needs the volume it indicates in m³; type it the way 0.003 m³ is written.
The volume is 3.99 m³
